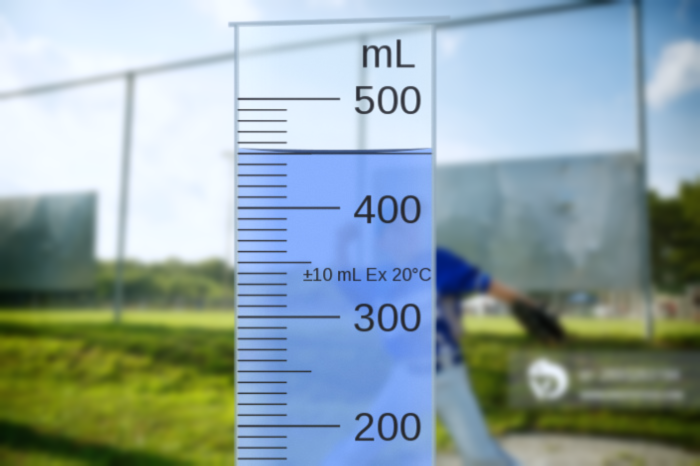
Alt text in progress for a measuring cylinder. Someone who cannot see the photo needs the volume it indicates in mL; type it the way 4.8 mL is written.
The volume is 450 mL
